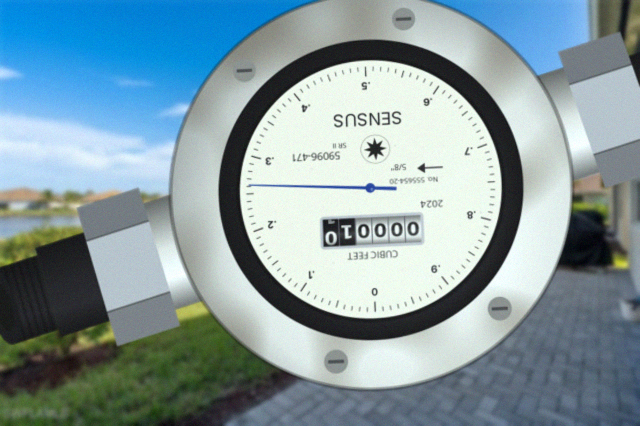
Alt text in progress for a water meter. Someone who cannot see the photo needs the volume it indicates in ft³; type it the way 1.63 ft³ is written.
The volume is 10.26 ft³
